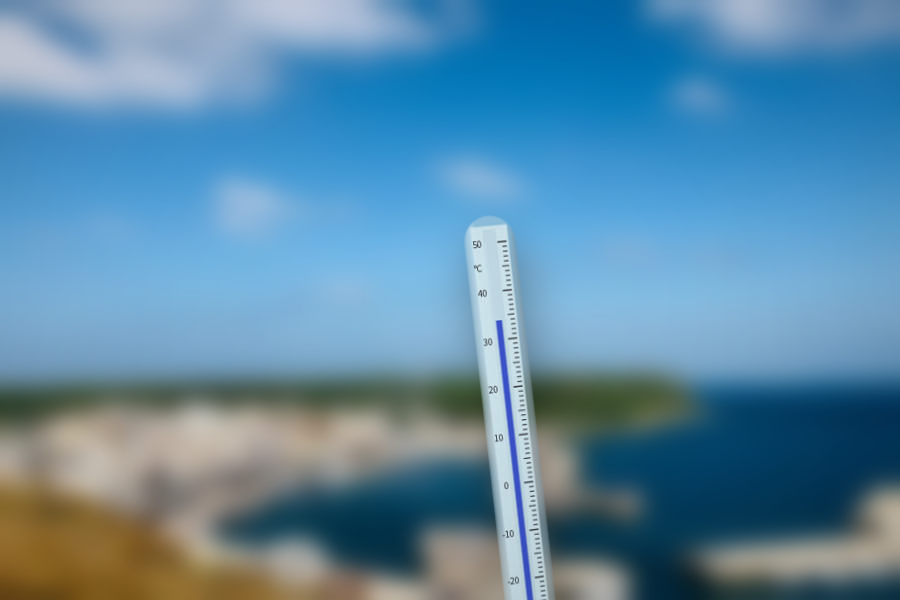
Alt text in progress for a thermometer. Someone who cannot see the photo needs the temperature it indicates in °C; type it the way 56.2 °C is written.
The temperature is 34 °C
